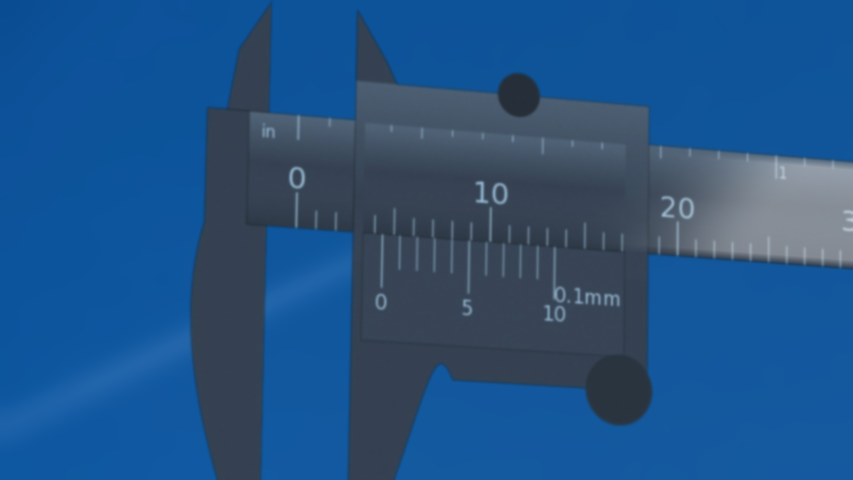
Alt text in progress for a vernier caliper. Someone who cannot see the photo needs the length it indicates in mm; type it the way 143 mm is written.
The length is 4.4 mm
